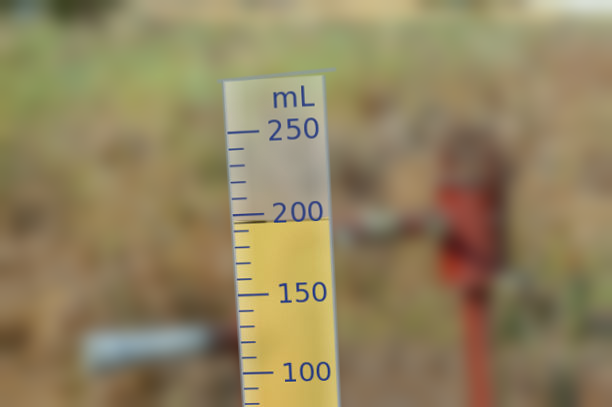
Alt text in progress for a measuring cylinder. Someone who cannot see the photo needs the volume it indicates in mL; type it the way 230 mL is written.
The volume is 195 mL
